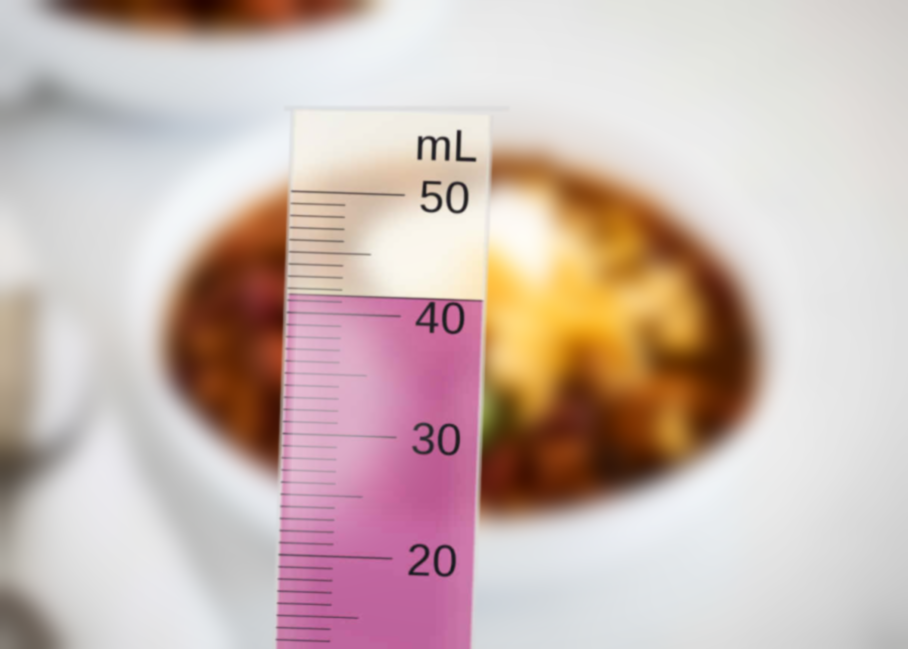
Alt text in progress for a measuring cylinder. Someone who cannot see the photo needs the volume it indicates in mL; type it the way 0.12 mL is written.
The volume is 41.5 mL
